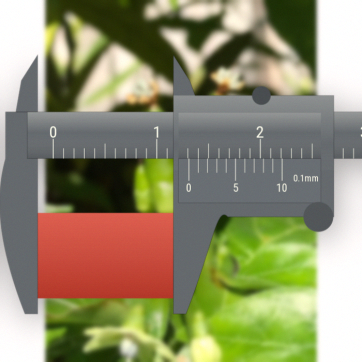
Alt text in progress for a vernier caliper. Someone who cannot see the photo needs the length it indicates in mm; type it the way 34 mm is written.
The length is 13.1 mm
